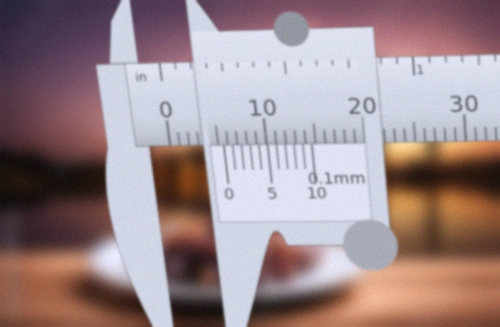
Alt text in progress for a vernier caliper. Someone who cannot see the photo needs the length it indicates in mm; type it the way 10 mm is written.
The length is 5.6 mm
